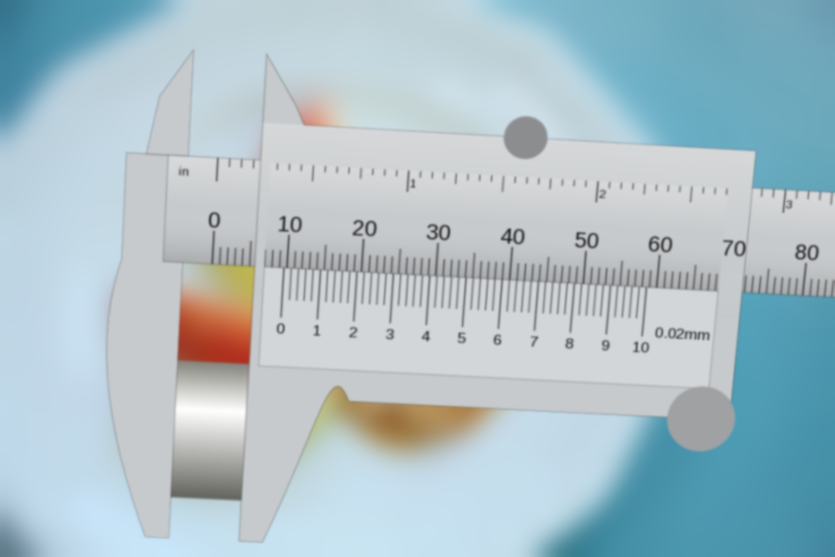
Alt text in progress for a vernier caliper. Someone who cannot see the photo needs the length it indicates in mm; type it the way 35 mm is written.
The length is 9.6 mm
